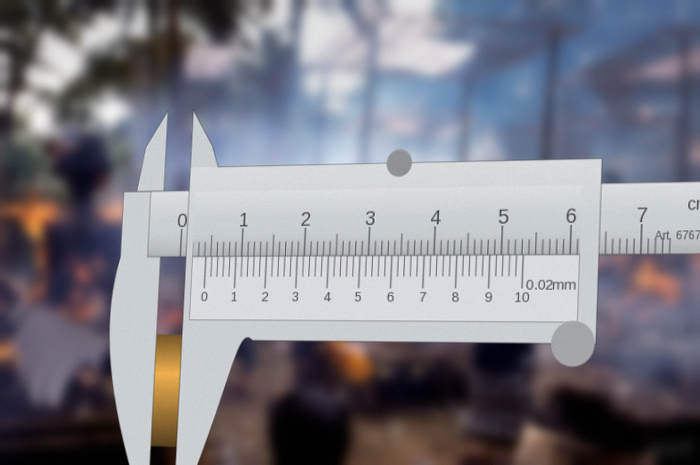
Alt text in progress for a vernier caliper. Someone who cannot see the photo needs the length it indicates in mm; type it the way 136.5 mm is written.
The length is 4.2 mm
